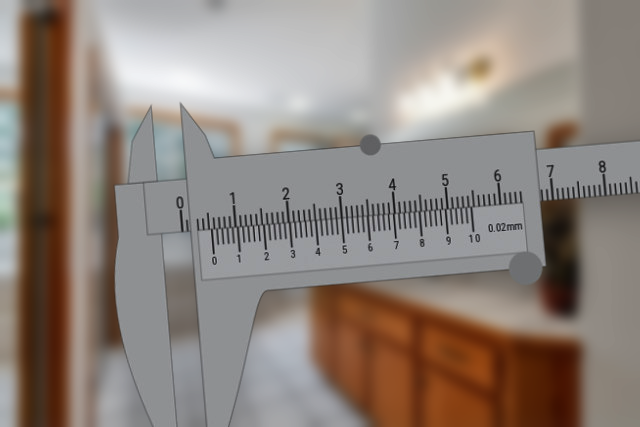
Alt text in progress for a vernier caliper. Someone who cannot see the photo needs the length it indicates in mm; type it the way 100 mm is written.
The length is 5.5 mm
